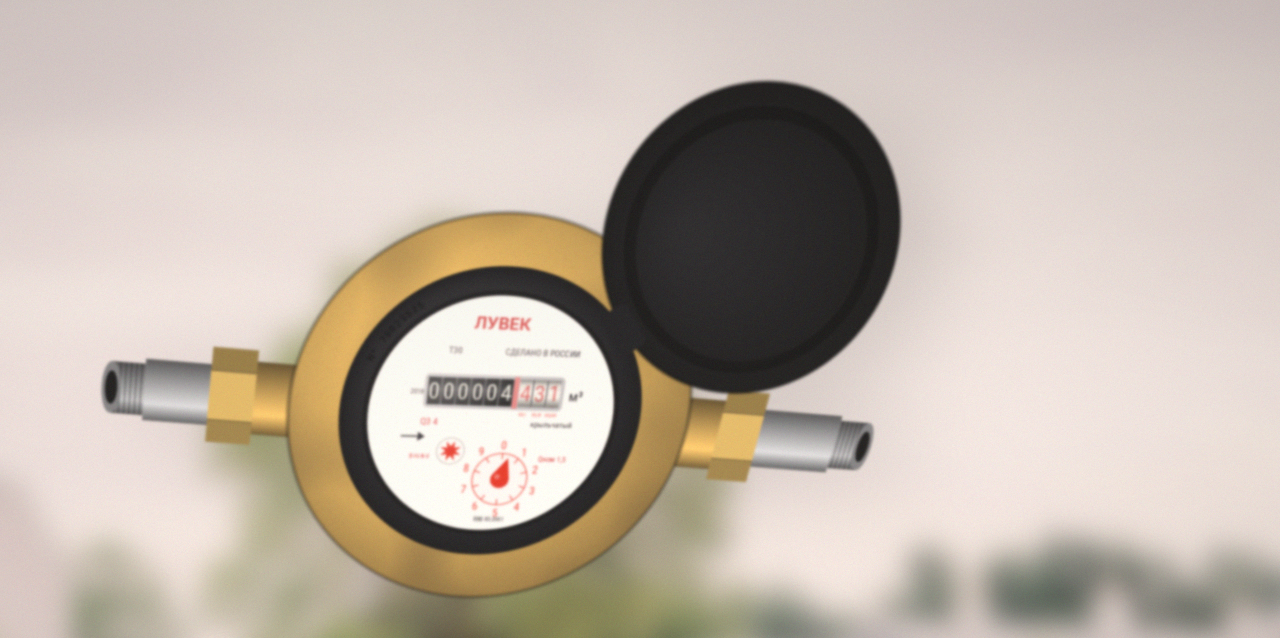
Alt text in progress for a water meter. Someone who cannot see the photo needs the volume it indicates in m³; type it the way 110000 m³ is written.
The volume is 4.4310 m³
